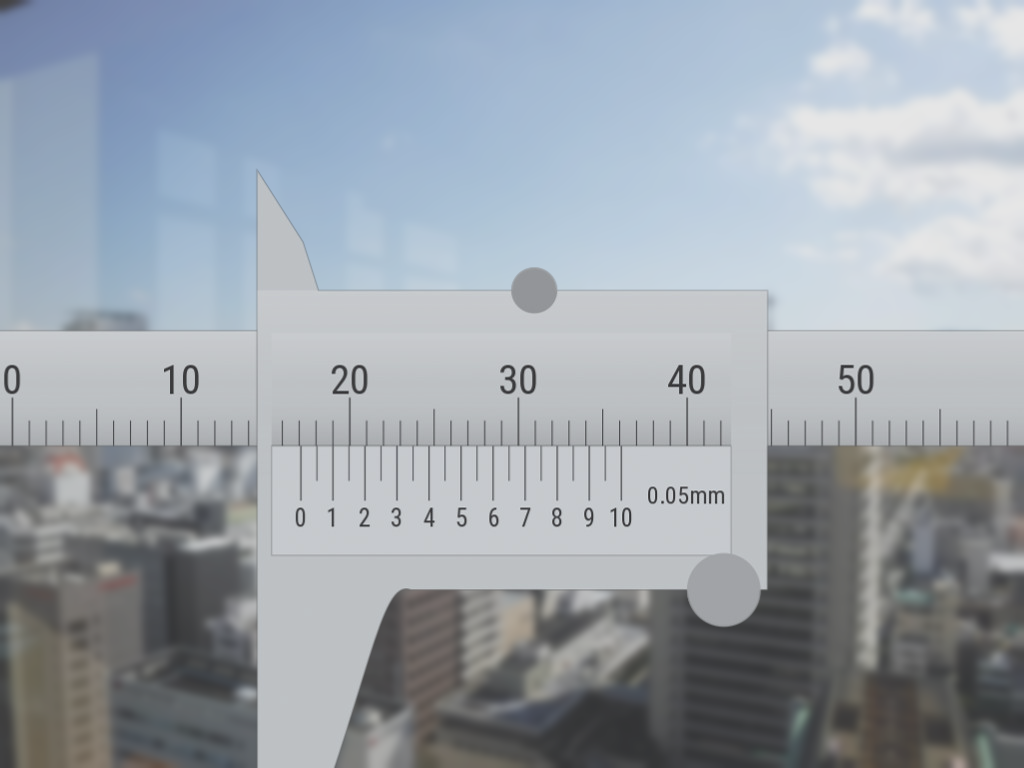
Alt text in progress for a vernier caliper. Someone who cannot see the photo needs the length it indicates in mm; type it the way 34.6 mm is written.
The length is 17.1 mm
